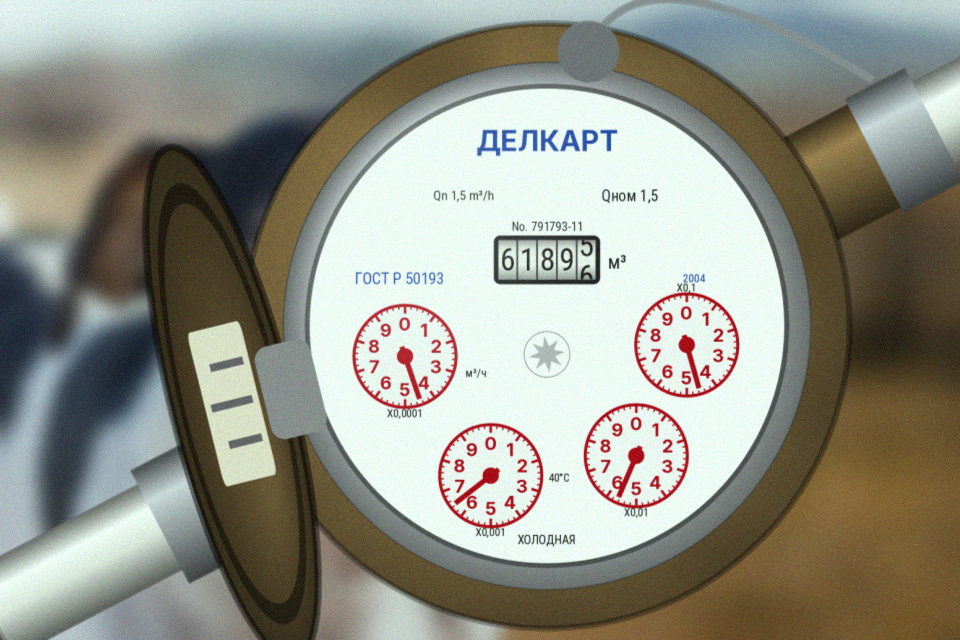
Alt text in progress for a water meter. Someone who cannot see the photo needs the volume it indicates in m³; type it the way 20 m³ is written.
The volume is 61895.4564 m³
